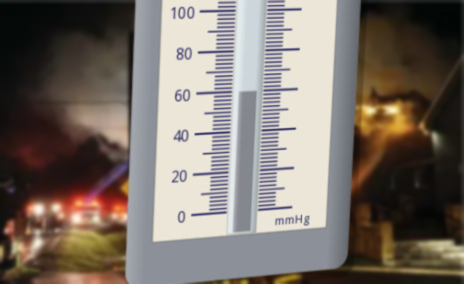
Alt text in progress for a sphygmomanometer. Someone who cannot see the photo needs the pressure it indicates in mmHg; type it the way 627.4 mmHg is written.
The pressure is 60 mmHg
